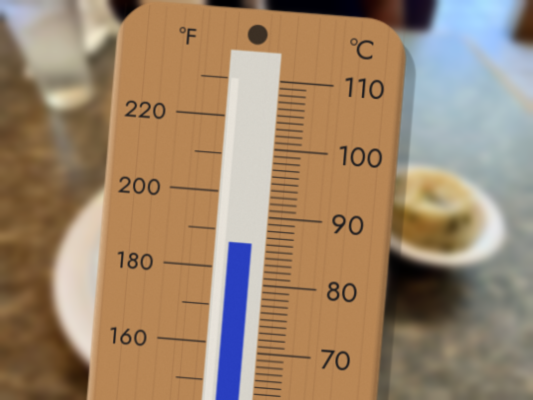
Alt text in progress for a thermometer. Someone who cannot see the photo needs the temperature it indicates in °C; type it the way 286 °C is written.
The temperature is 86 °C
